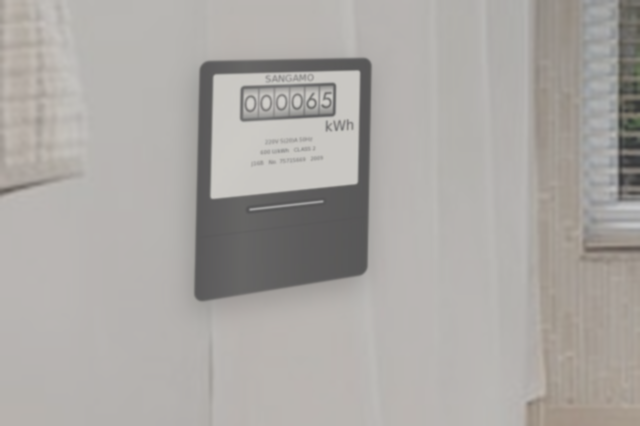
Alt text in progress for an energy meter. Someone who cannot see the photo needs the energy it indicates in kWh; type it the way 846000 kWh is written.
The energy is 65 kWh
